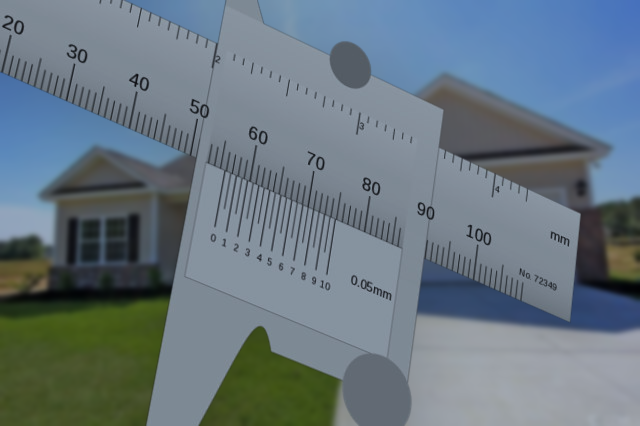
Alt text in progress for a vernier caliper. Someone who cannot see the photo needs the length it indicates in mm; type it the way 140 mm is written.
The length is 55.8 mm
